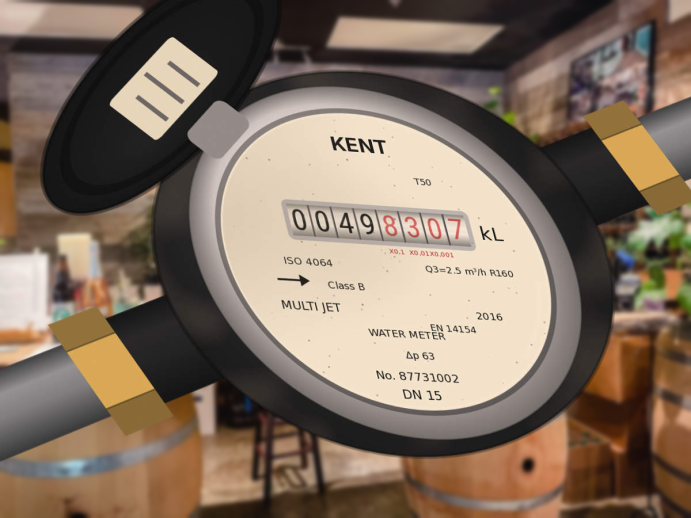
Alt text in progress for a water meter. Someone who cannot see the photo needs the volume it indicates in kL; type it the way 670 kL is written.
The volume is 49.8307 kL
